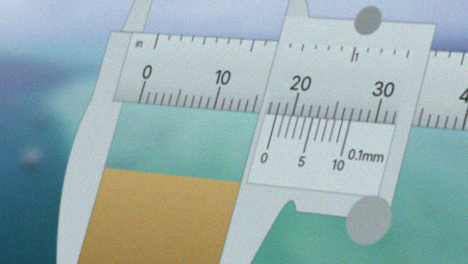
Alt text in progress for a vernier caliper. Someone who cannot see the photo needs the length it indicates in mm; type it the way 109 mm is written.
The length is 18.0 mm
